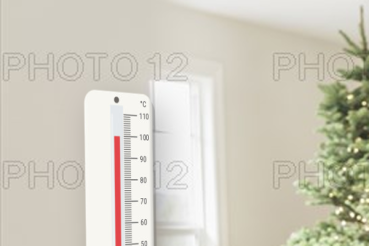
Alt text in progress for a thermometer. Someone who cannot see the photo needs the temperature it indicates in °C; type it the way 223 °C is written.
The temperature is 100 °C
